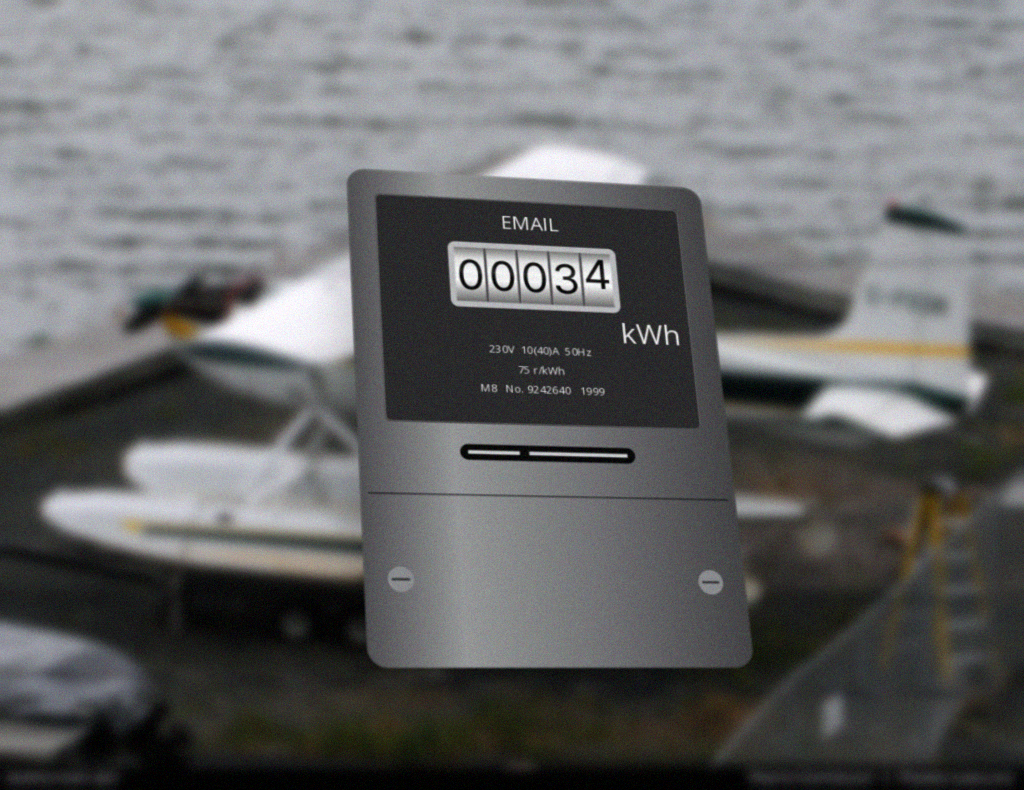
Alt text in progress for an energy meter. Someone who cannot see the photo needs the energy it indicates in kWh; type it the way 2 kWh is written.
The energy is 34 kWh
